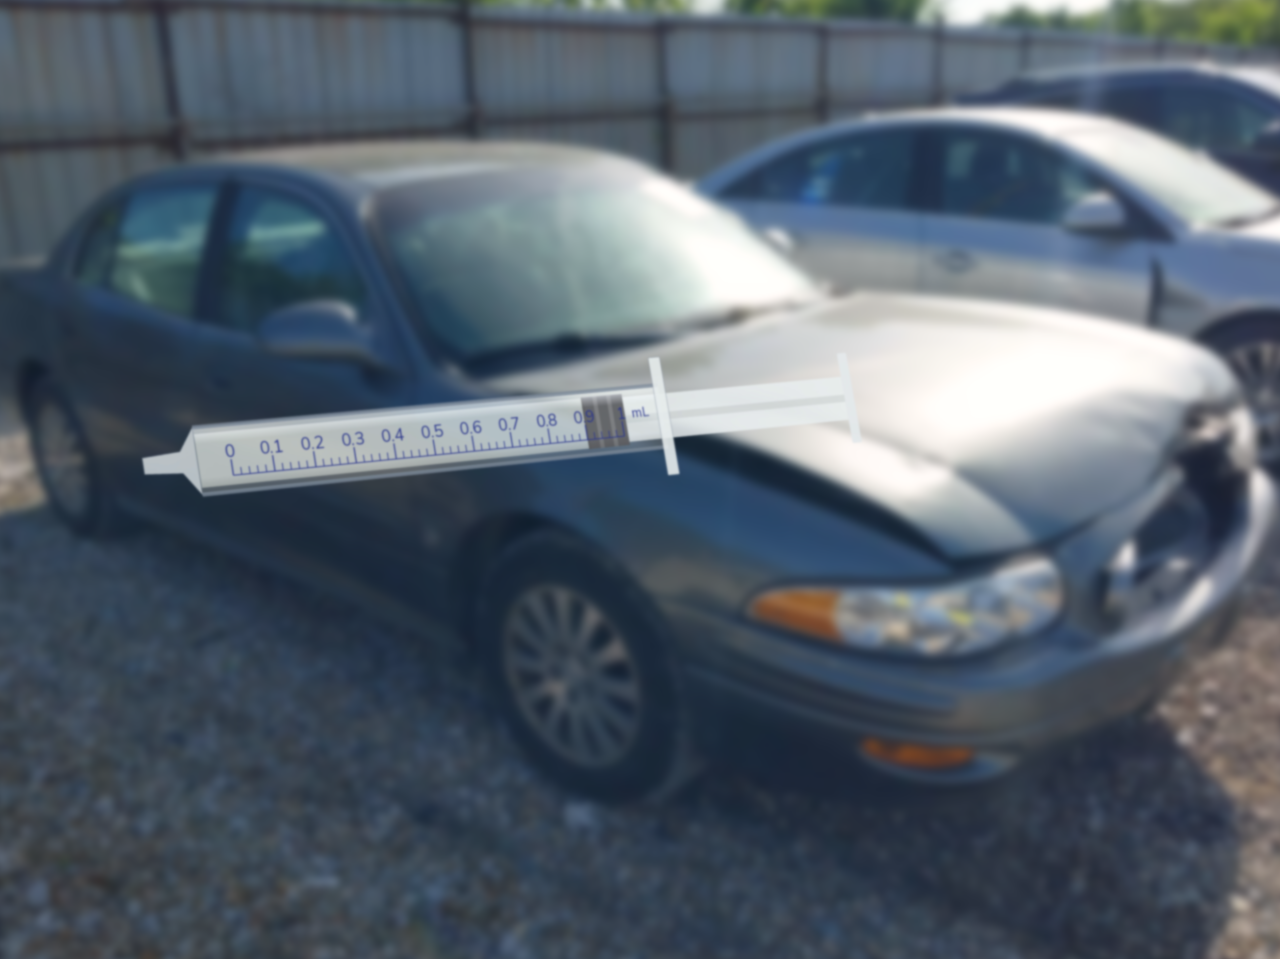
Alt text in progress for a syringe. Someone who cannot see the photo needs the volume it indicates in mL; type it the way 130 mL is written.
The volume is 0.9 mL
